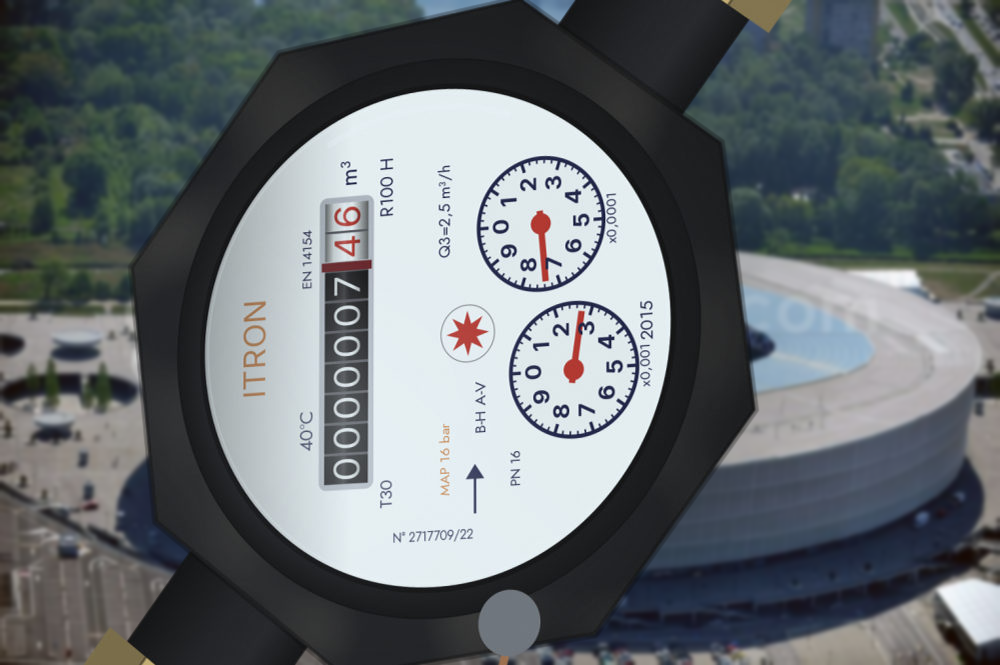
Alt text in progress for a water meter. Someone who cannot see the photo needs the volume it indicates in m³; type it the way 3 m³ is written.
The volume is 7.4627 m³
